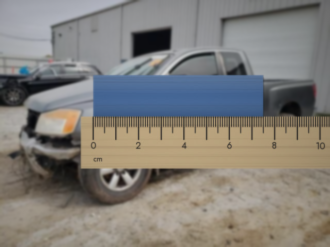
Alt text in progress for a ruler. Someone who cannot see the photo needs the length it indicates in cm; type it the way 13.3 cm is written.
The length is 7.5 cm
